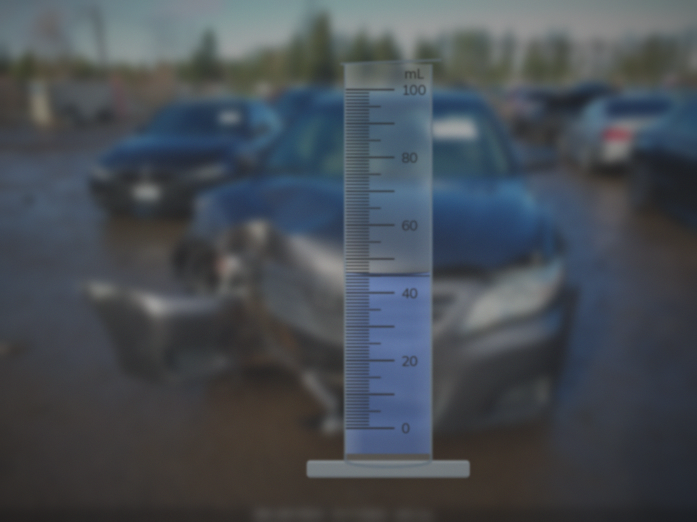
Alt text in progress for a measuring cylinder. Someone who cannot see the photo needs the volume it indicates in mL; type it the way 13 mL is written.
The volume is 45 mL
